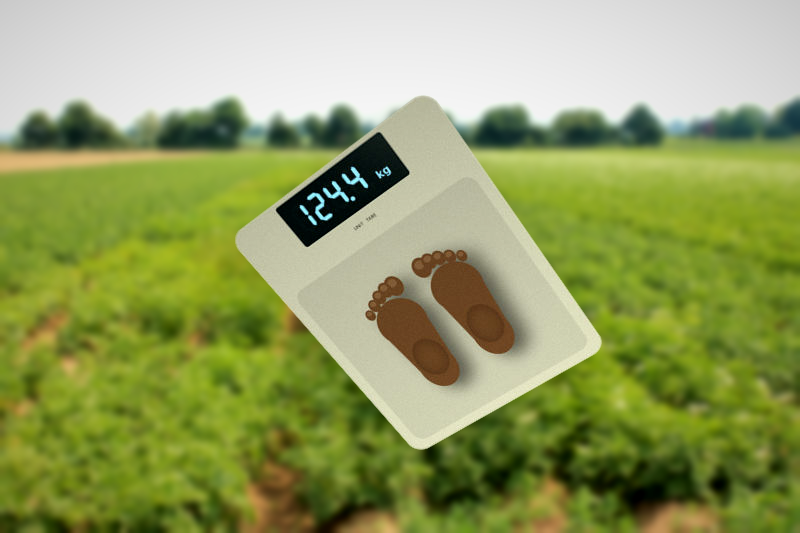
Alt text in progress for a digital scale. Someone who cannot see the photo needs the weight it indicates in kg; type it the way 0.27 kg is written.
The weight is 124.4 kg
